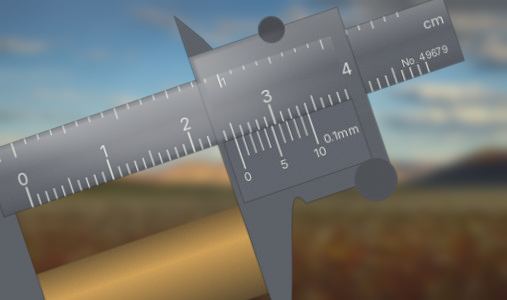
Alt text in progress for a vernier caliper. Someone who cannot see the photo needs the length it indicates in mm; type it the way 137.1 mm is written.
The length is 25.0 mm
